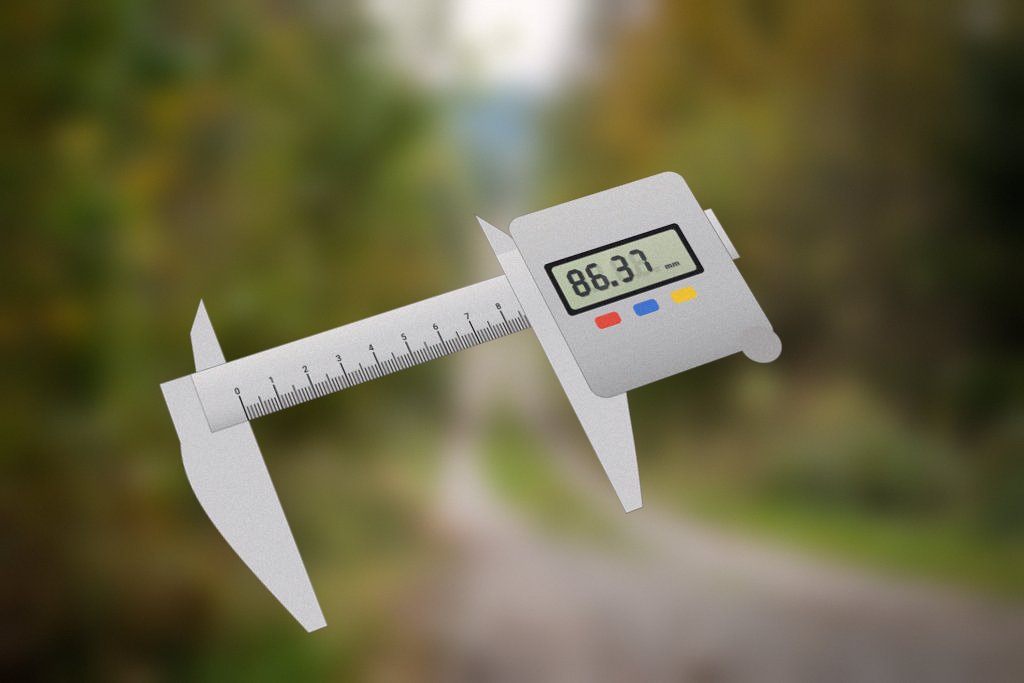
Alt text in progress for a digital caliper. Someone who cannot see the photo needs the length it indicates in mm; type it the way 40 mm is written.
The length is 86.37 mm
